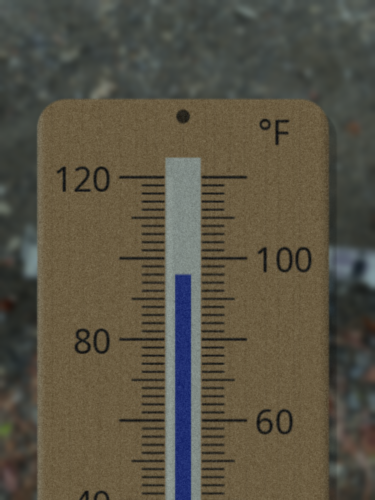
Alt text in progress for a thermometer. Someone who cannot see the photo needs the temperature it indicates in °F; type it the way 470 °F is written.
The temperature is 96 °F
